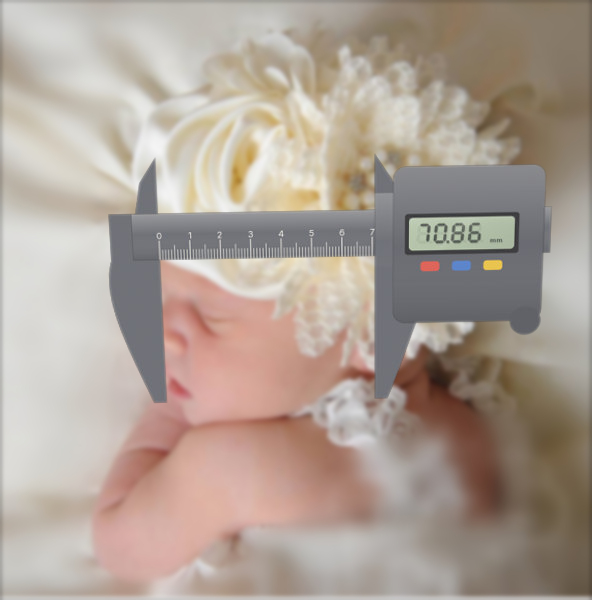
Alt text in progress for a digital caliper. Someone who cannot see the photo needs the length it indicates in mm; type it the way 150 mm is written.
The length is 70.86 mm
